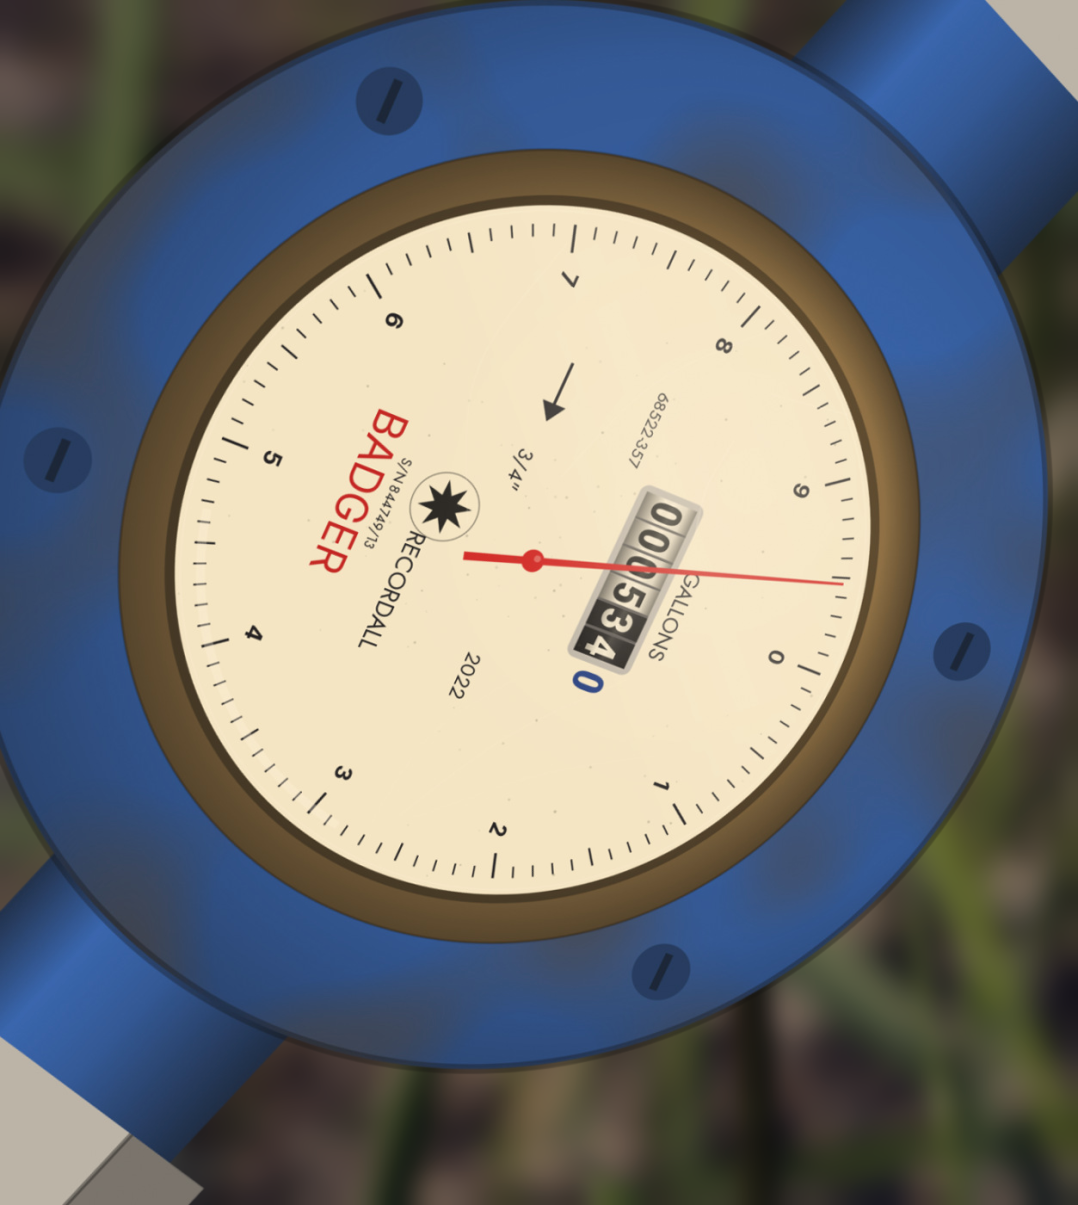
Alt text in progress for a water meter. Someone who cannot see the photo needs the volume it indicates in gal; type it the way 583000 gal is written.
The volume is 5339.5 gal
